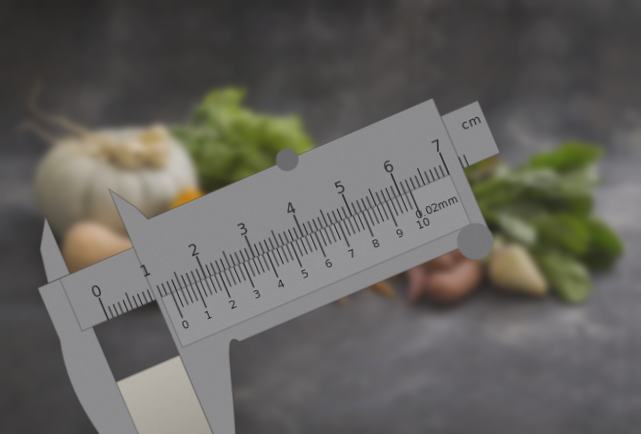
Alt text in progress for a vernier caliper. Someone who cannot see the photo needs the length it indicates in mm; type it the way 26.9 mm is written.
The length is 13.0 mm
